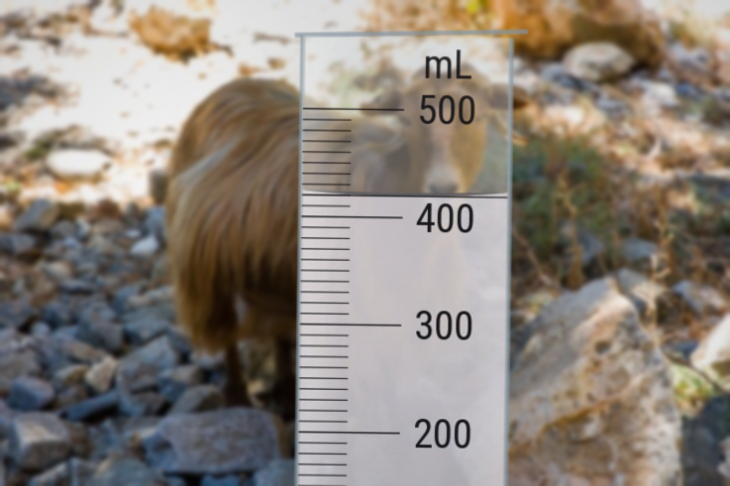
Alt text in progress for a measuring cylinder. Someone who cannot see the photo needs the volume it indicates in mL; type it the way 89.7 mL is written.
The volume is 420 mL
